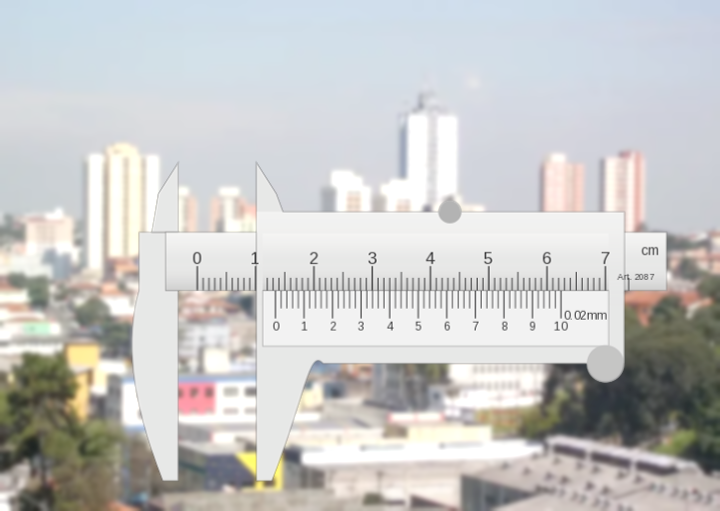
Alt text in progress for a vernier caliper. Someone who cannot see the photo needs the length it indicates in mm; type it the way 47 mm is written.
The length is 13.4 mm
